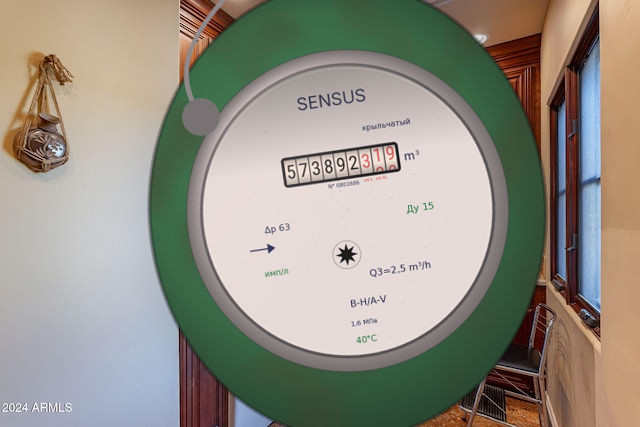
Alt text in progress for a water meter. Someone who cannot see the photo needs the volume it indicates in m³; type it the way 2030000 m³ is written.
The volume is 573892.319 m³
